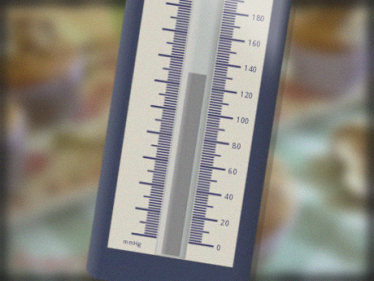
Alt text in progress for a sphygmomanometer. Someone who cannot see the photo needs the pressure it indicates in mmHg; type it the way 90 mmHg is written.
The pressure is 130 mmHg
